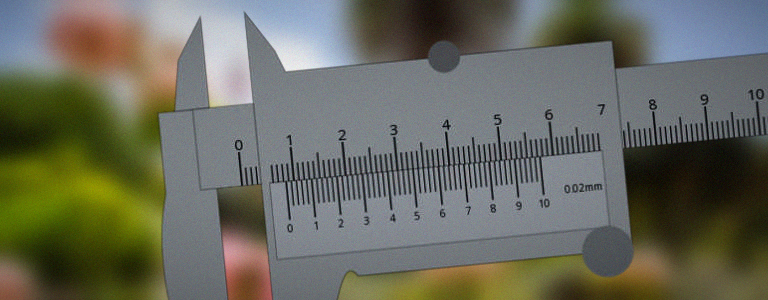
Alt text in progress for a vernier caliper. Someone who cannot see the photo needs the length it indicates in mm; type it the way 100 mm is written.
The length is 8.5 mm
